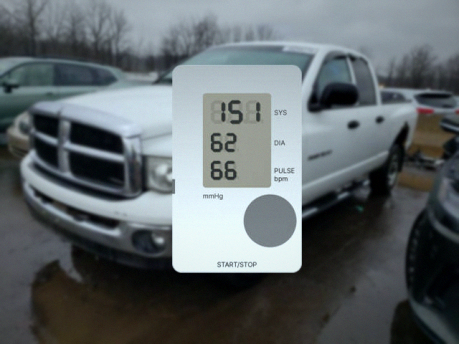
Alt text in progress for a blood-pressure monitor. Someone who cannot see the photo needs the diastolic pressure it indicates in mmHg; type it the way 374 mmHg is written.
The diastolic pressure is 62 mmHg
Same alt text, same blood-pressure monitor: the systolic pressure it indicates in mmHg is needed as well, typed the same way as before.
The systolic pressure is 151 mmHg
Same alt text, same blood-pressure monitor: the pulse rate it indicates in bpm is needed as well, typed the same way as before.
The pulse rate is 66 bpm
